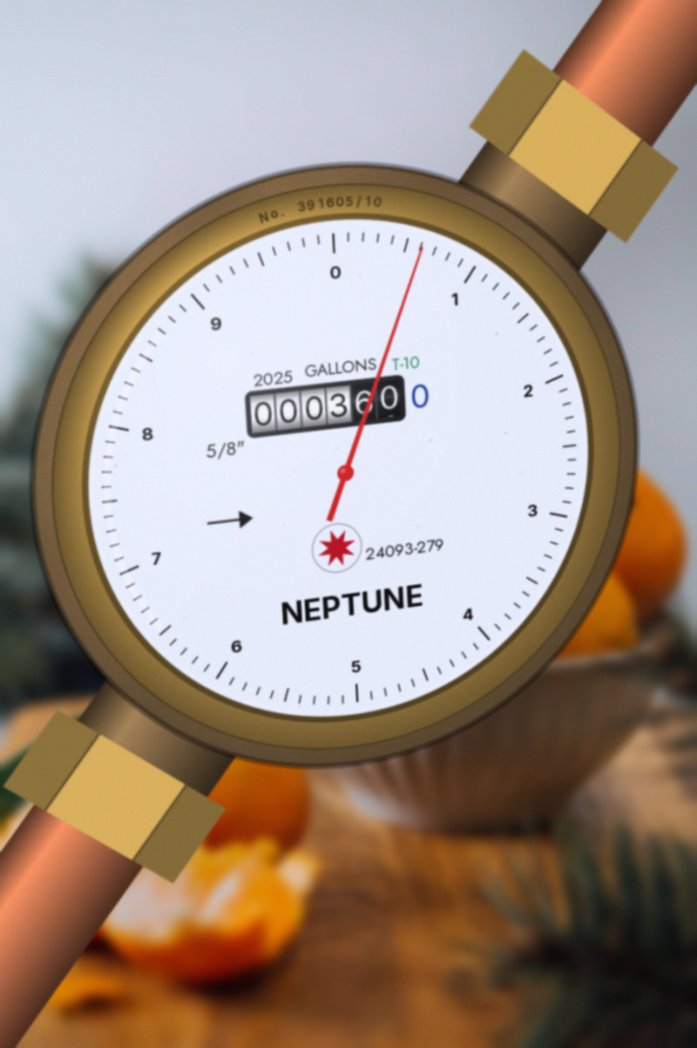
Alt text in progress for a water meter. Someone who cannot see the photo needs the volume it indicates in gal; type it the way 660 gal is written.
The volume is 3600.6 gal
